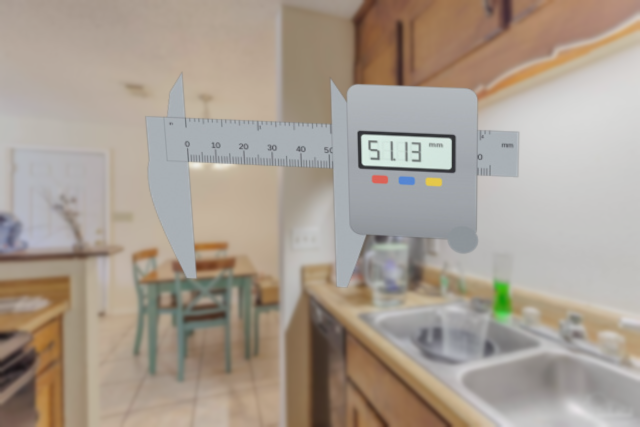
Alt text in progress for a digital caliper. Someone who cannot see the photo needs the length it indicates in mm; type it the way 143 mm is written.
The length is 51.13 mm
